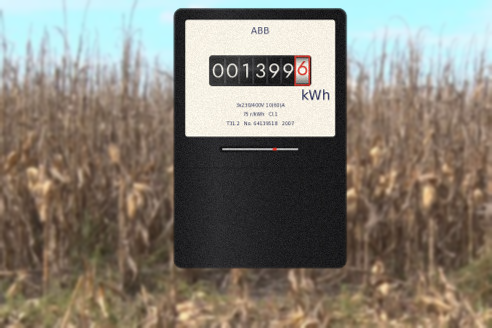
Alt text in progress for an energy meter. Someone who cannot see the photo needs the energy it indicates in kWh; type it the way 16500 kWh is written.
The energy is 1399.6 kWh
